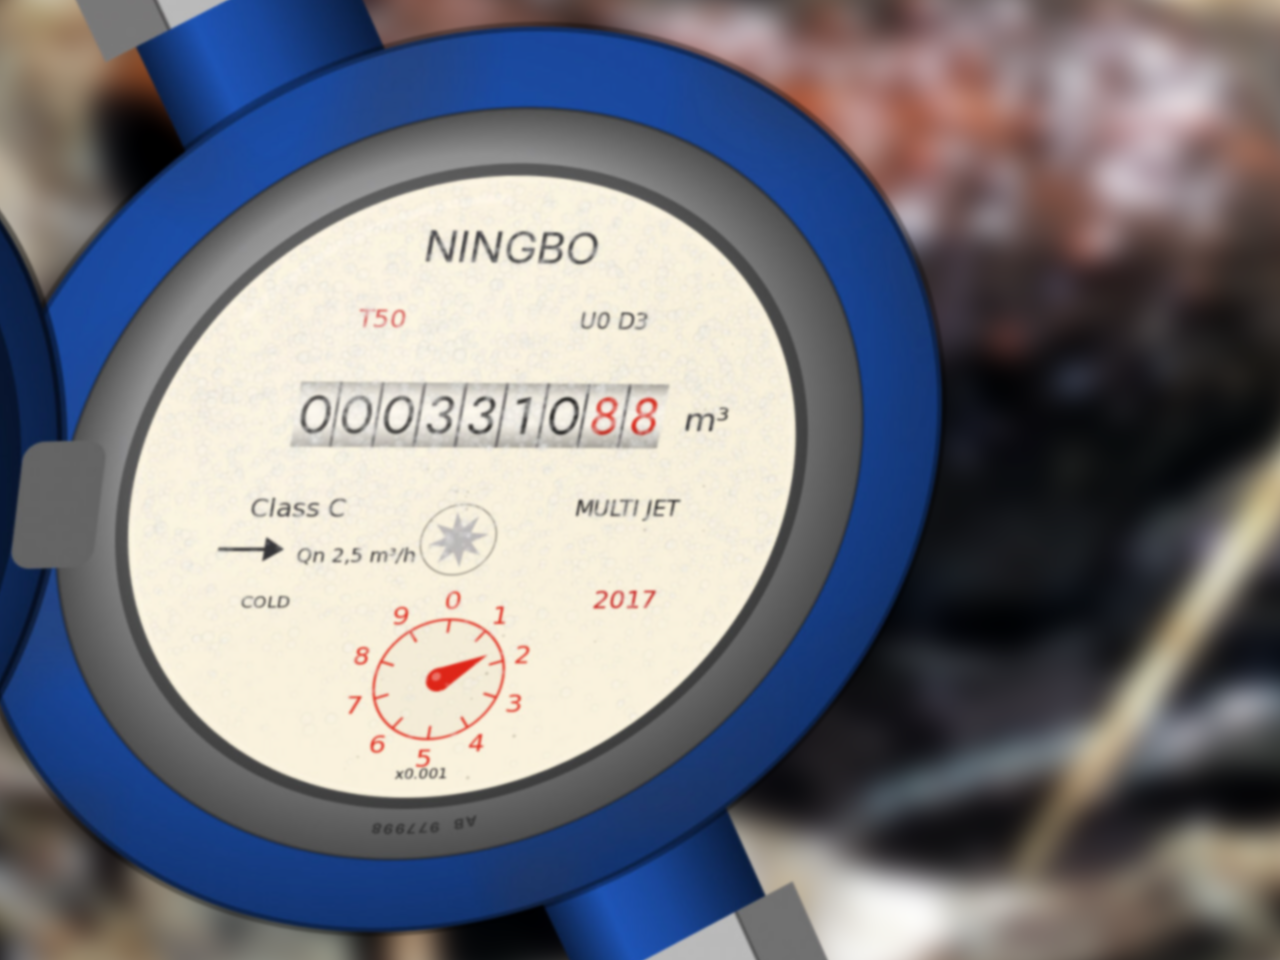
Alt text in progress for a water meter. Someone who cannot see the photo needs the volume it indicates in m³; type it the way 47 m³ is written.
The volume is 3310.881 m³
